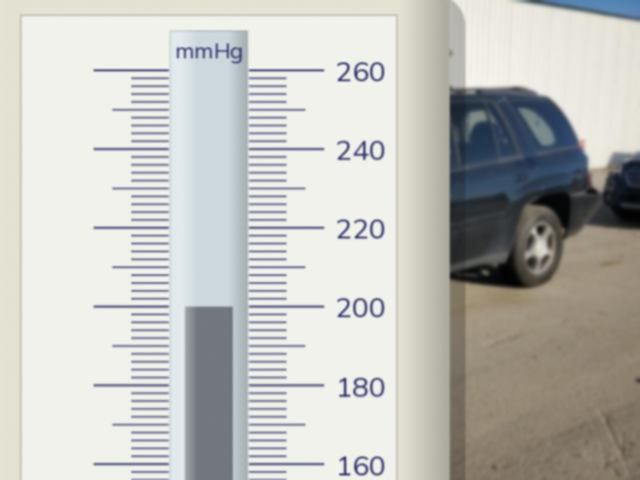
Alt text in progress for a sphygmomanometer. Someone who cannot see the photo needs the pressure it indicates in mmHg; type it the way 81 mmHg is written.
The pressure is 200 mmHg
